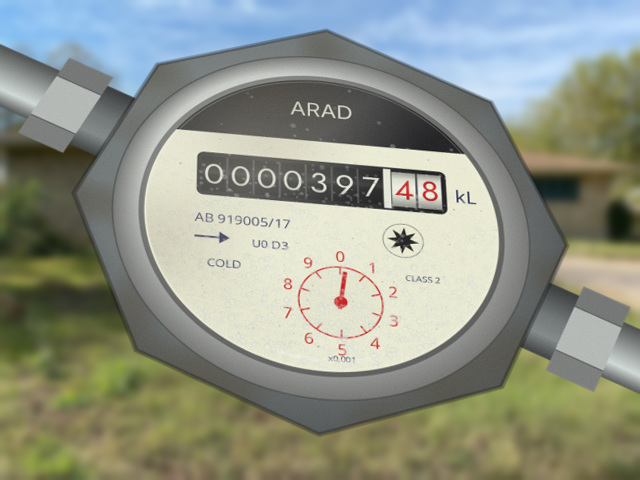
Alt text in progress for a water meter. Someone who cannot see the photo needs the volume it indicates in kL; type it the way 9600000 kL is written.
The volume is 397.480 kL
